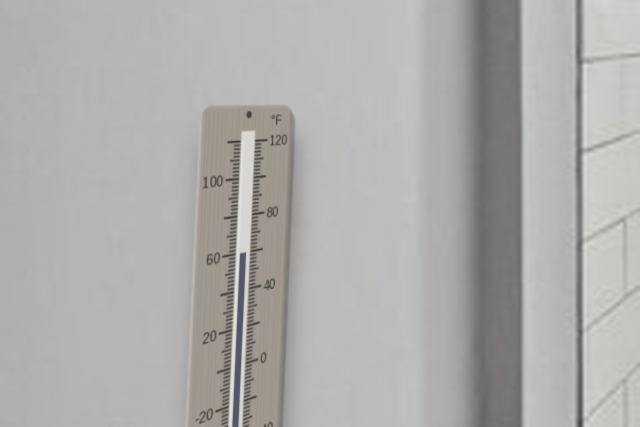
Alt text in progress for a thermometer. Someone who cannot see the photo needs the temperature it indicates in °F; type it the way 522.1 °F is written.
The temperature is 60 °F
